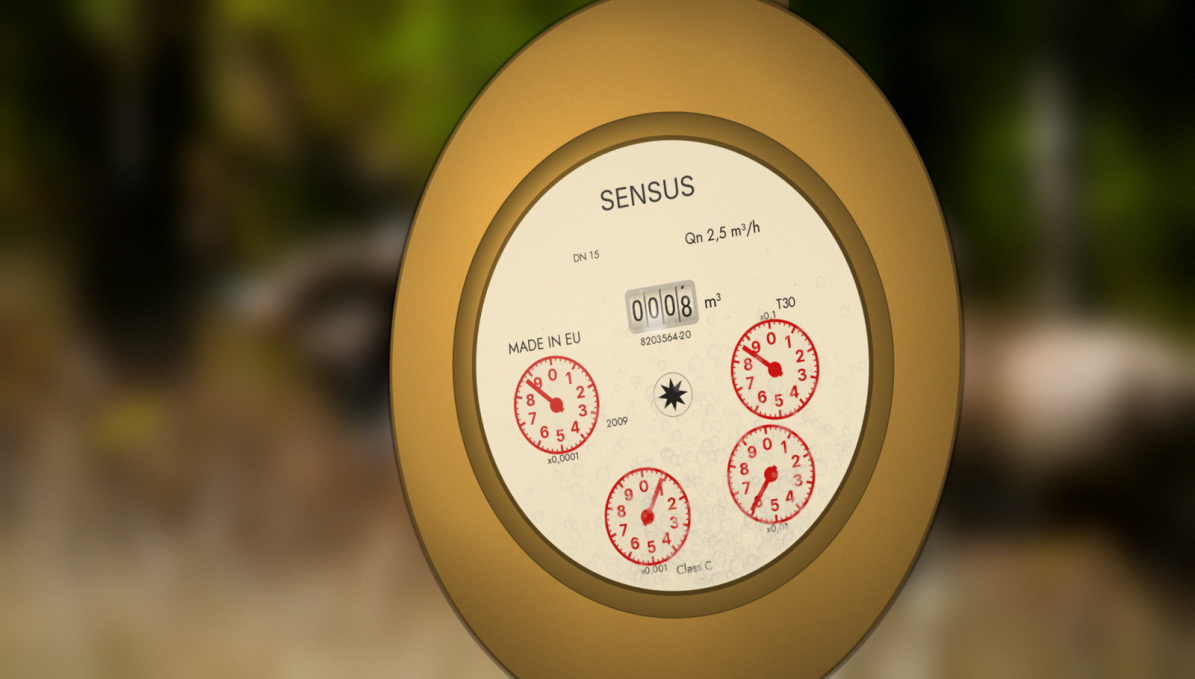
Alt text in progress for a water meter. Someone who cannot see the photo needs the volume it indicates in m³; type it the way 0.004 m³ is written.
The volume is 7.8608 m³
